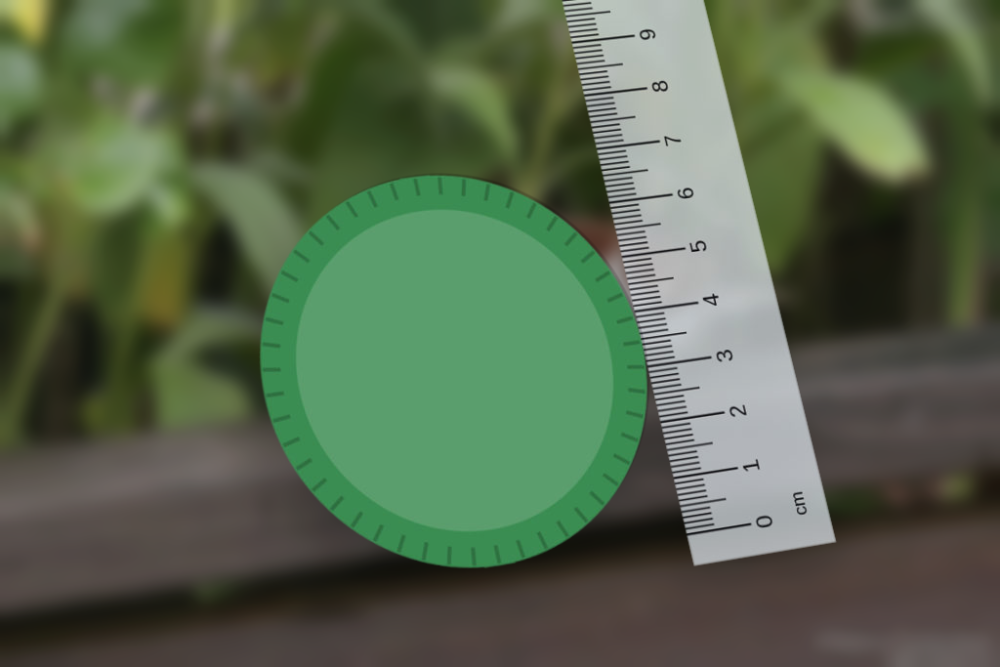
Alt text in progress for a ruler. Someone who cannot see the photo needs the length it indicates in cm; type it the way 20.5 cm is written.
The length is 6.9 cm
